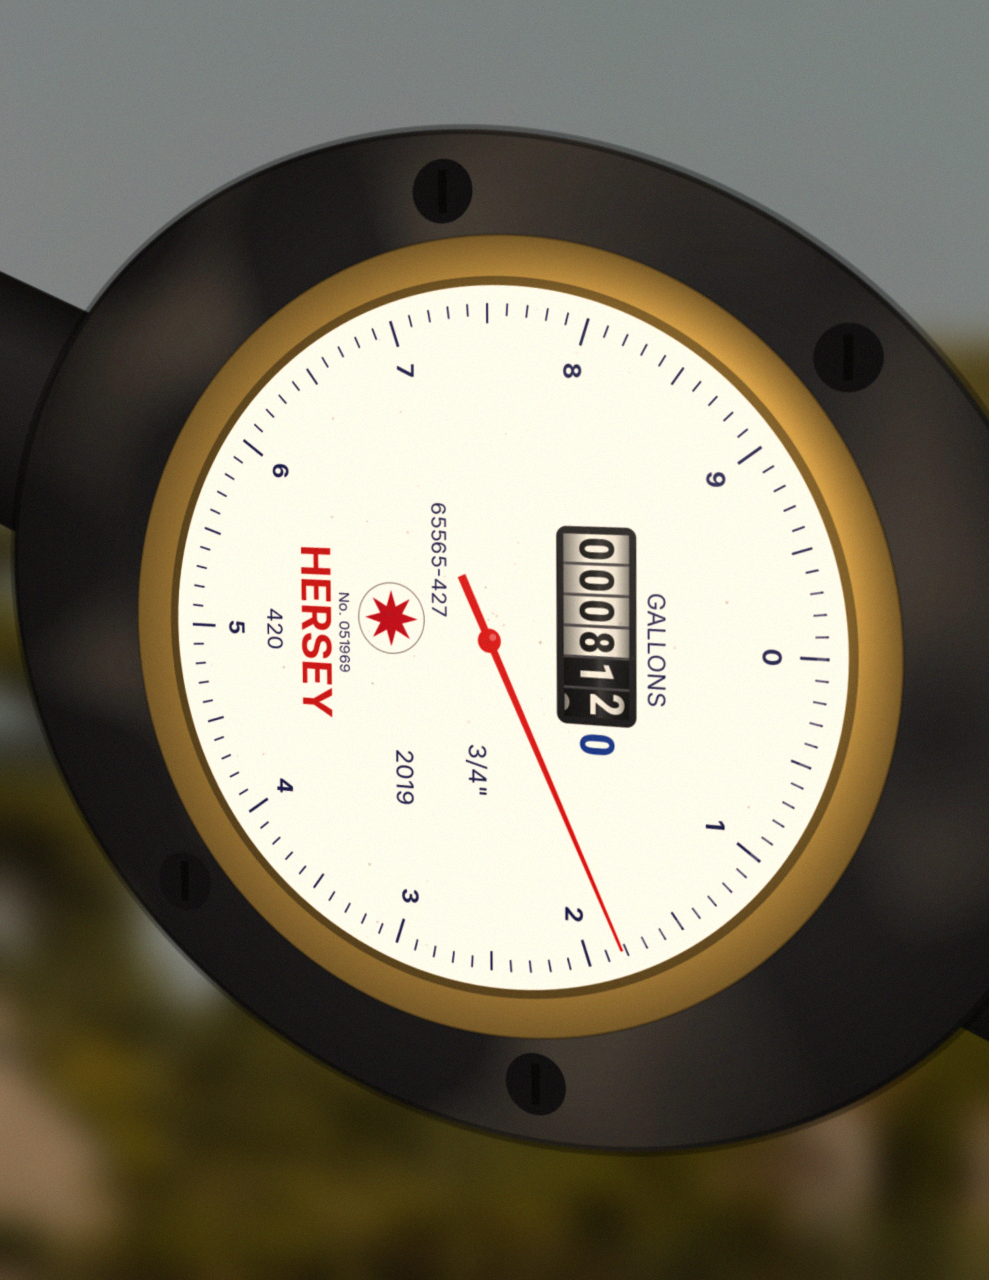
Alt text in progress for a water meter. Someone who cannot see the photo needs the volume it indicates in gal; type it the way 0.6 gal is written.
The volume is 8121.8 gal
